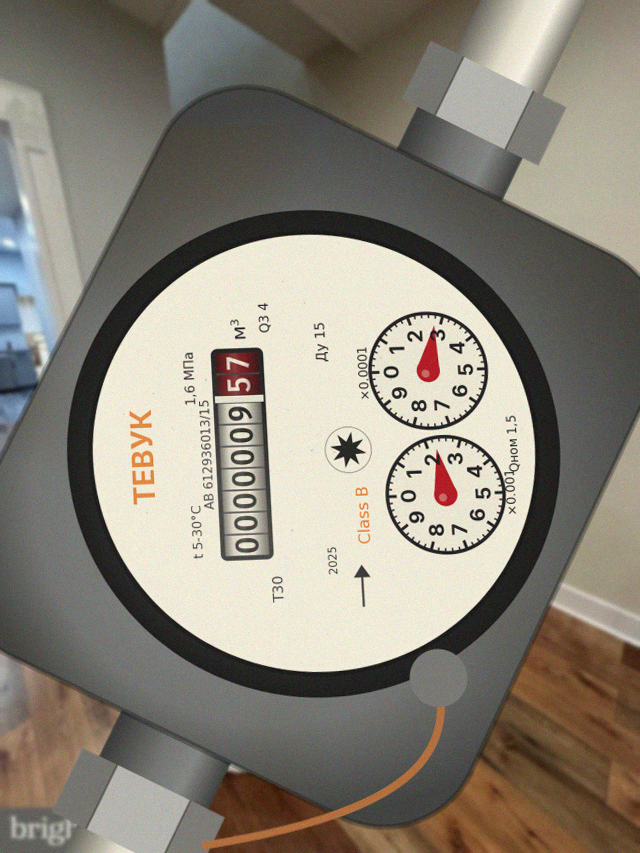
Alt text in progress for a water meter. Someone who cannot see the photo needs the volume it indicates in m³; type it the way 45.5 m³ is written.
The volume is 9.5722 m³
